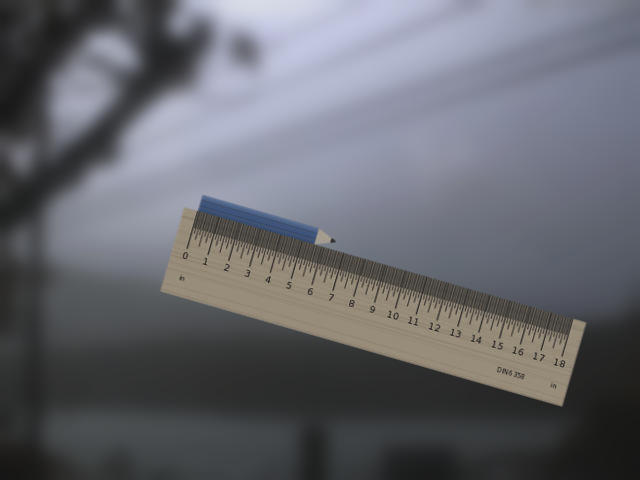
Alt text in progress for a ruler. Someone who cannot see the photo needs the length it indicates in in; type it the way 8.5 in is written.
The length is 6.5 in
